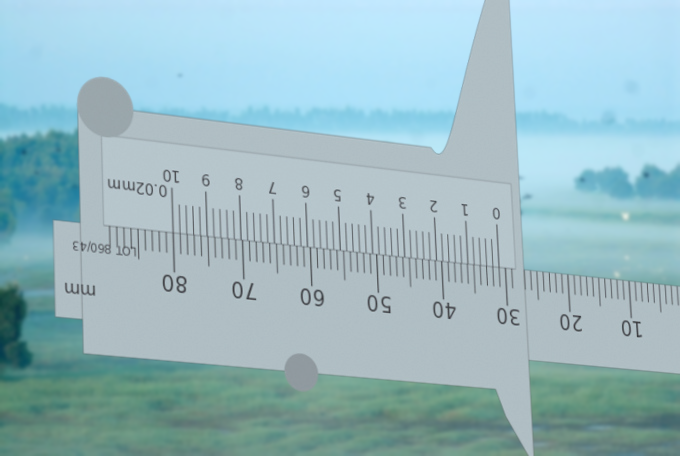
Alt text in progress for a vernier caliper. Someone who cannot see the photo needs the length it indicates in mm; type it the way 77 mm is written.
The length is 31.0 mm
